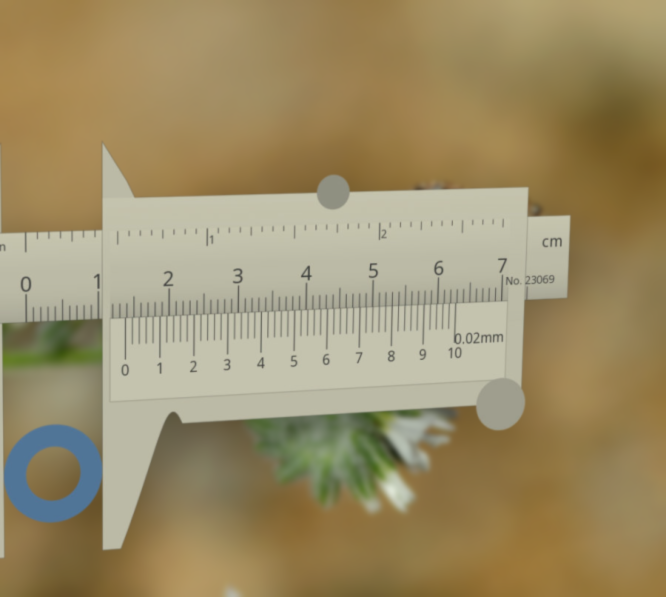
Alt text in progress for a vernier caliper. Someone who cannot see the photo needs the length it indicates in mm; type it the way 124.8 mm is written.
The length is 13.8 mm
